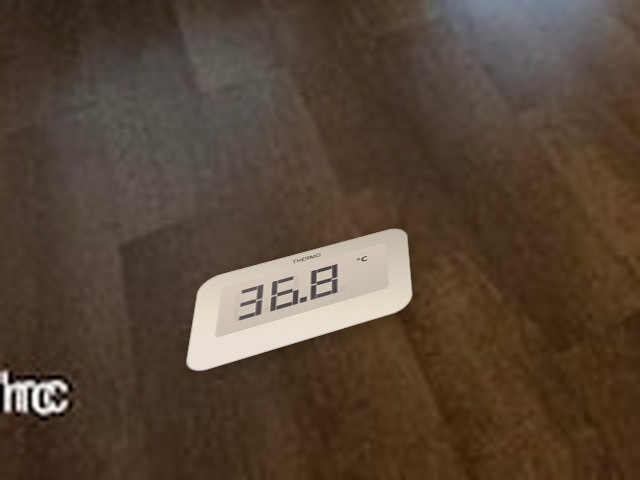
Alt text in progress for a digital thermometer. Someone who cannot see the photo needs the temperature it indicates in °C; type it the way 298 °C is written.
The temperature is 36.8 °C
